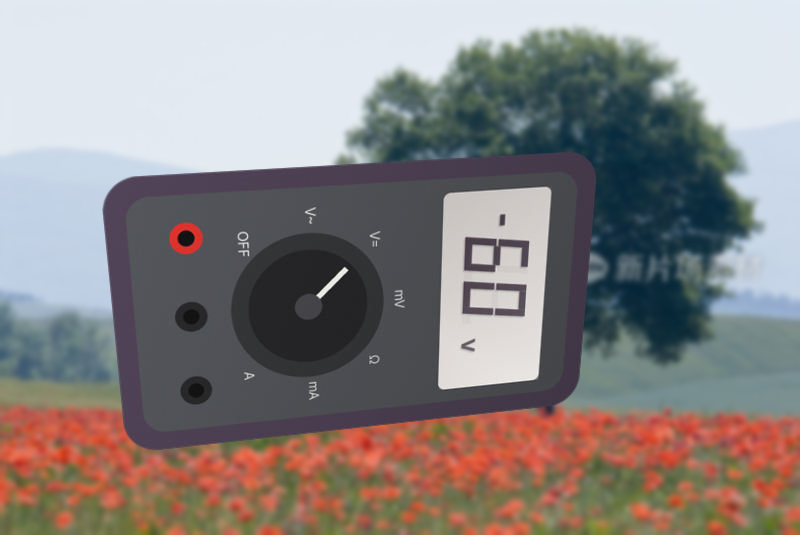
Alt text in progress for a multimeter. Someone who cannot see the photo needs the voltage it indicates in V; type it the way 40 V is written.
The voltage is -60 V
